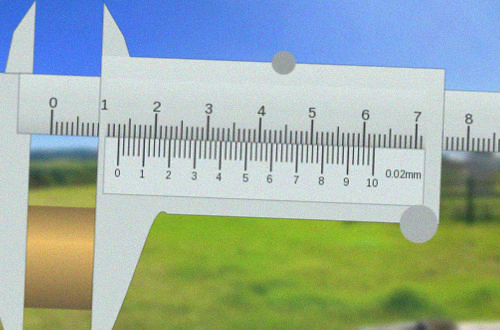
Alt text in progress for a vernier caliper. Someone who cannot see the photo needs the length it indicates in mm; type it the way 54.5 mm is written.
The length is 13.0 mm
